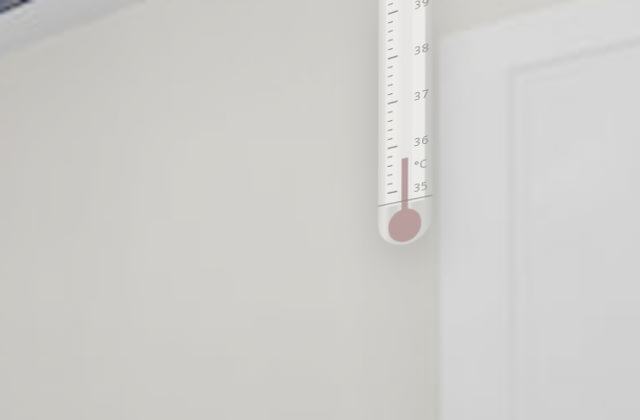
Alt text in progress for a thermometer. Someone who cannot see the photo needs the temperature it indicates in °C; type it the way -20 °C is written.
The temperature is 35.7 °C
